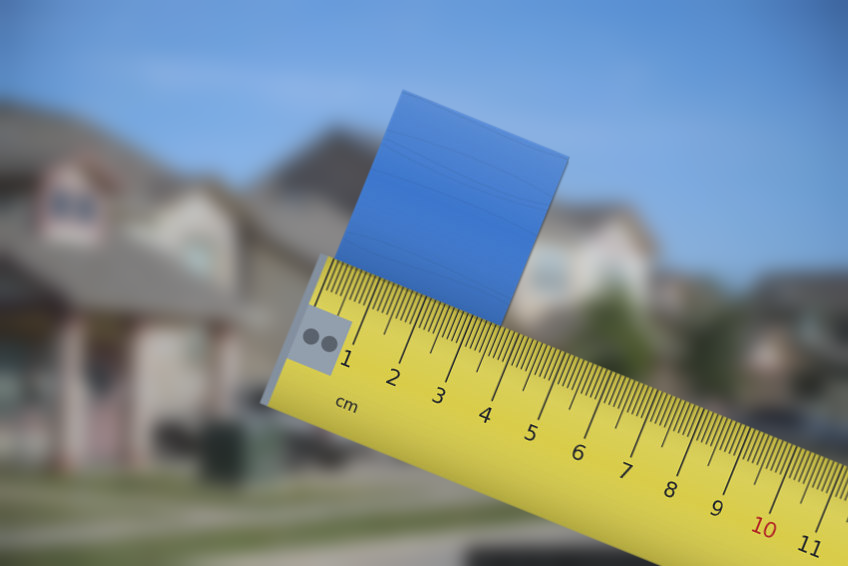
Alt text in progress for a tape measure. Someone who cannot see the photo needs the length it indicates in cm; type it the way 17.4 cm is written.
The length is 3.6 cm
